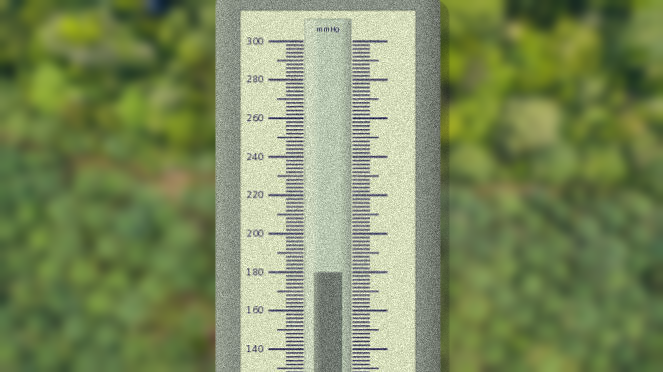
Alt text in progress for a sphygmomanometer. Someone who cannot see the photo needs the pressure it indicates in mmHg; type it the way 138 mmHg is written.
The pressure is 180 mmHg
